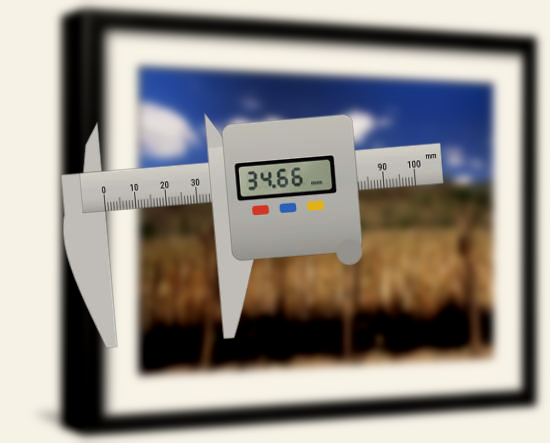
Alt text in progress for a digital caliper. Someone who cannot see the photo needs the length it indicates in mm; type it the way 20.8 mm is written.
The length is 34.66 mm
